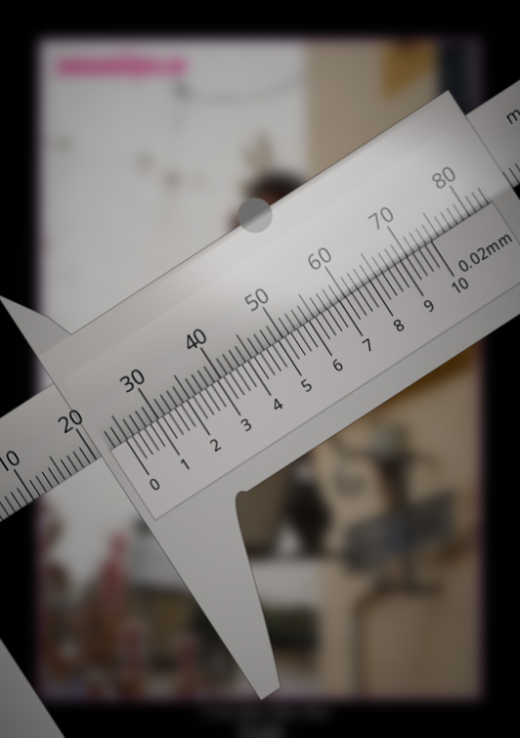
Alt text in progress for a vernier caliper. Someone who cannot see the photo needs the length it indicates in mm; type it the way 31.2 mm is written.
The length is 24.8 mm
